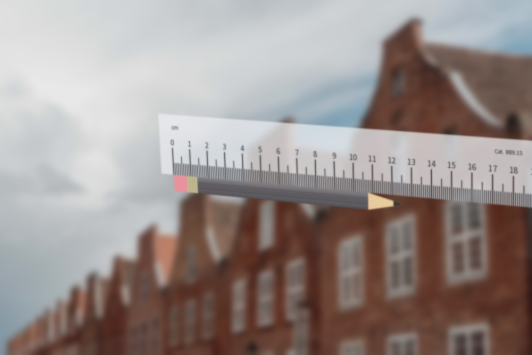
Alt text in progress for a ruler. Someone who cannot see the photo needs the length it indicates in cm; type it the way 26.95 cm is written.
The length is 12.5 cm
